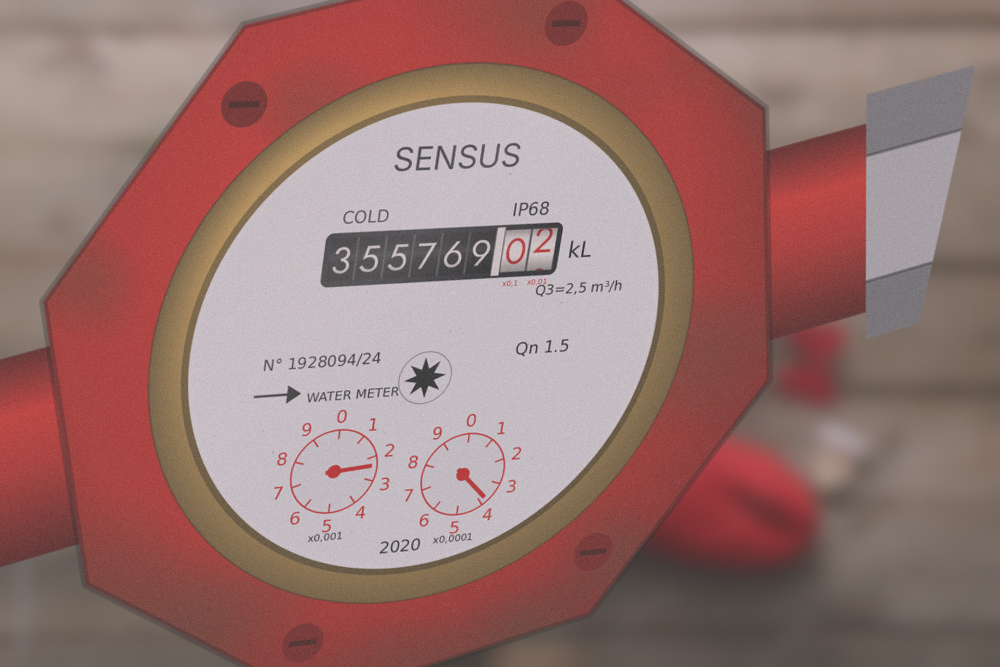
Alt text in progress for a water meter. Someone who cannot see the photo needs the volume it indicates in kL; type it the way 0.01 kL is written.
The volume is 355769.0223 kL
